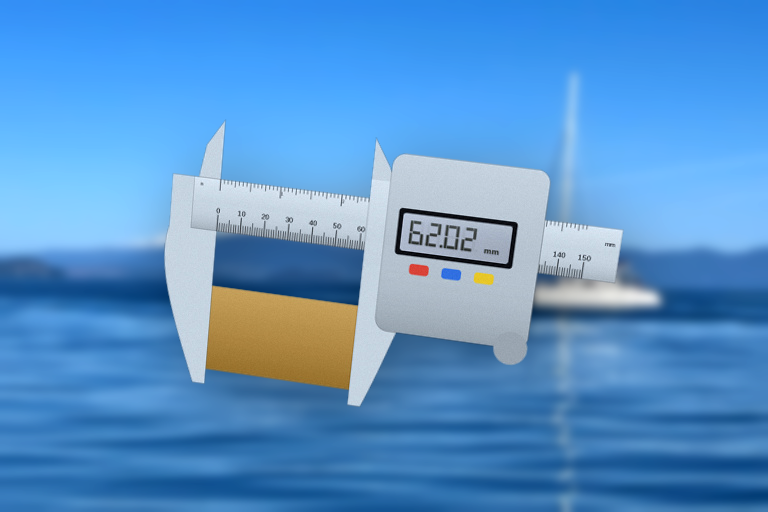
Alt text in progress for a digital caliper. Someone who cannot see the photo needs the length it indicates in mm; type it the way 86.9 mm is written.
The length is 62.02 mm
